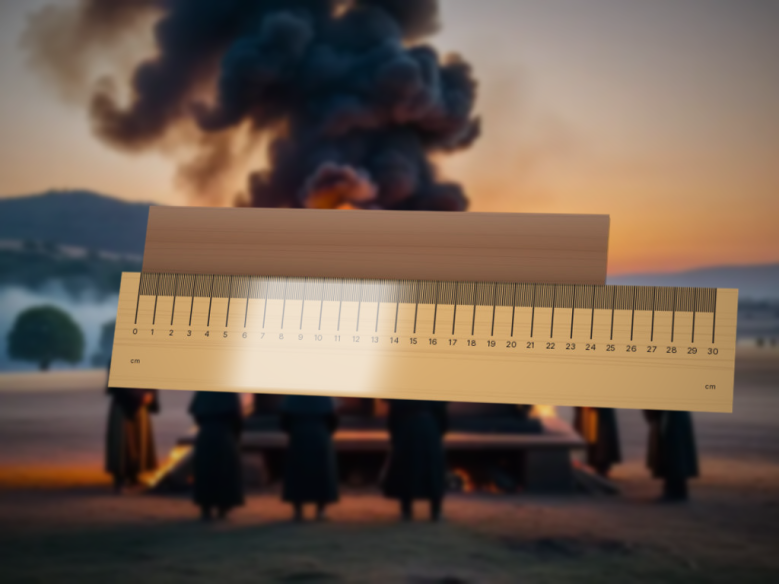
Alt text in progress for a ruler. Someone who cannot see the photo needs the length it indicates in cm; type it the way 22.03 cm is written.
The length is 24.5 cm
